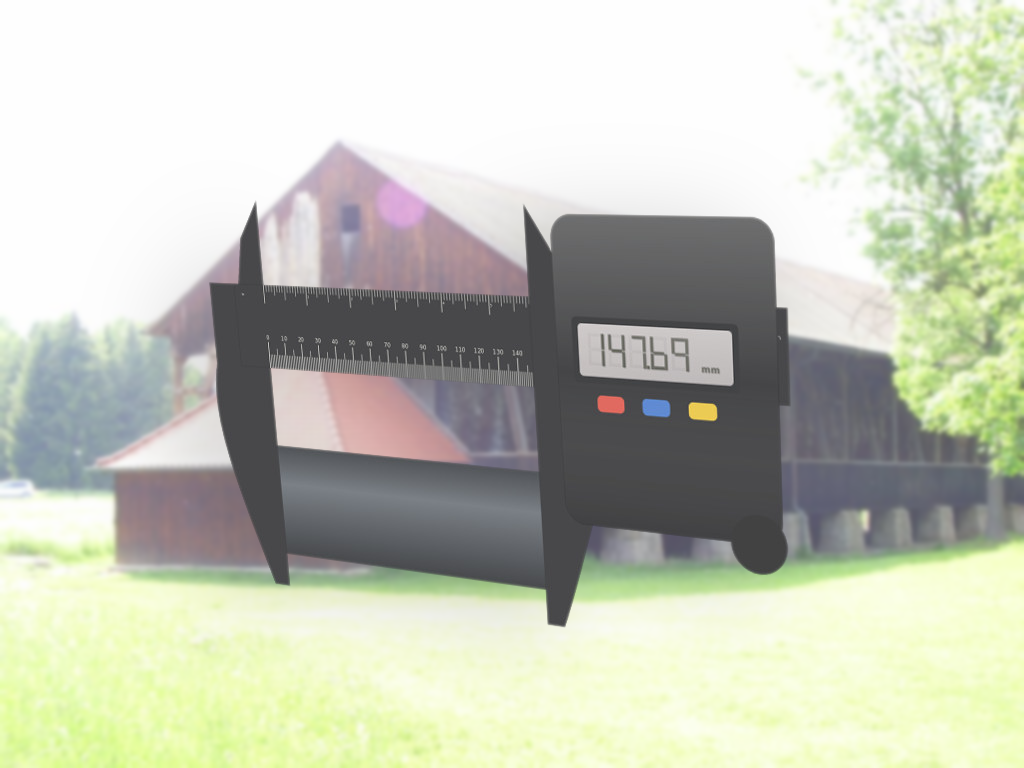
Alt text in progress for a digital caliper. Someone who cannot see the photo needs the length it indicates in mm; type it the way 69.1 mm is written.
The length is 147.69 mm
